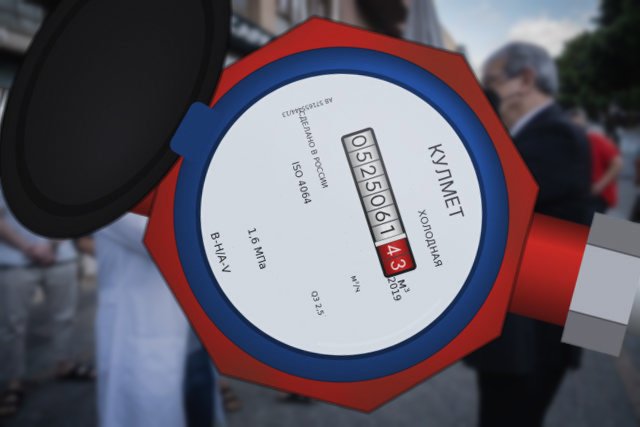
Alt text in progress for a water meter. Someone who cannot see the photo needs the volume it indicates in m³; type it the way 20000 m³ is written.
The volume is 525061.43 m³
